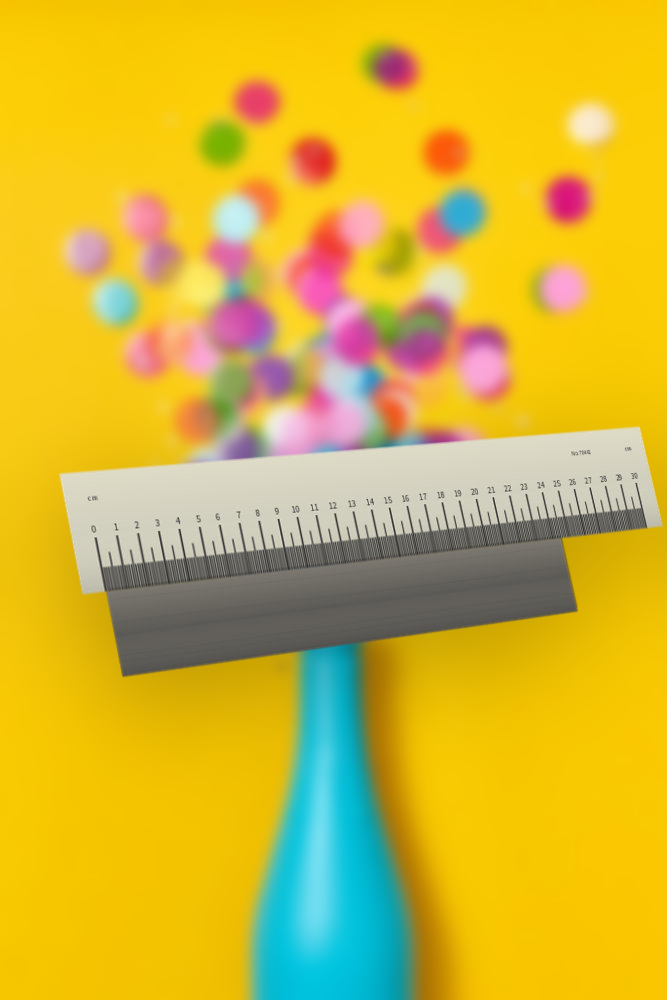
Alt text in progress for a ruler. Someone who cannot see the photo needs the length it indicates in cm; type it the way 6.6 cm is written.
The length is 24.5 cm
